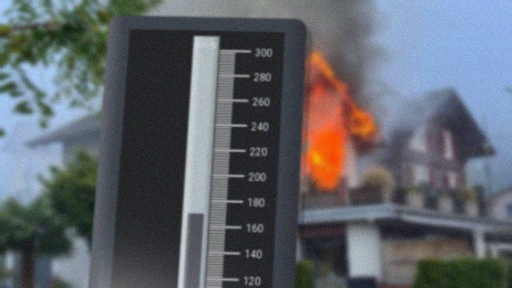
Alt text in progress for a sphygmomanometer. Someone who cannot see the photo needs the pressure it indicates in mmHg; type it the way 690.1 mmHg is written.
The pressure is 170 mmHg
